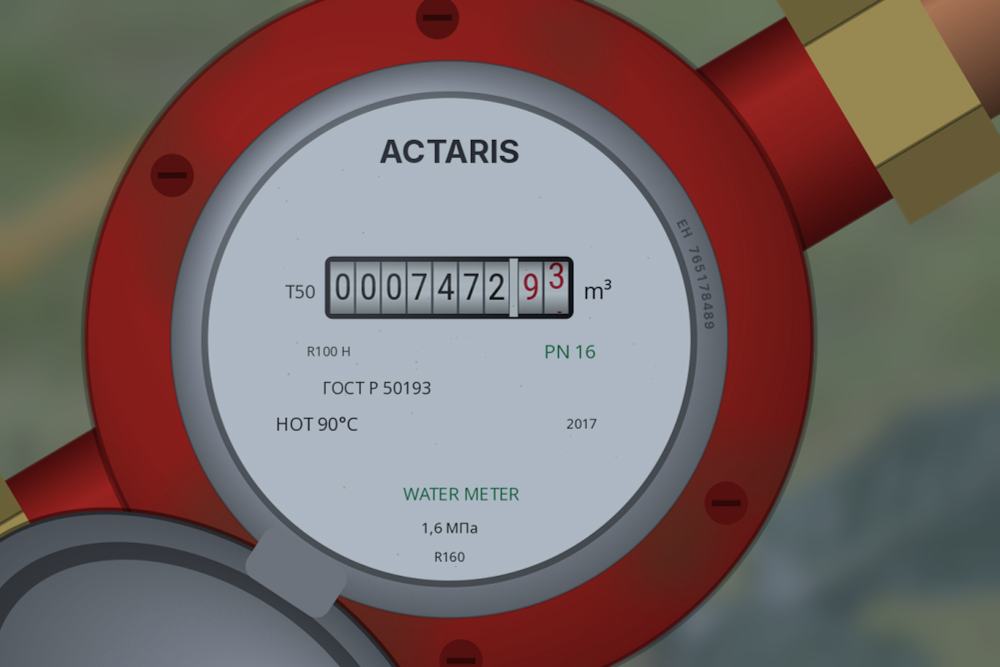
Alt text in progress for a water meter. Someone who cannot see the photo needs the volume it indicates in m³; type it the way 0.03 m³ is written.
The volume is 7472.93 m³
